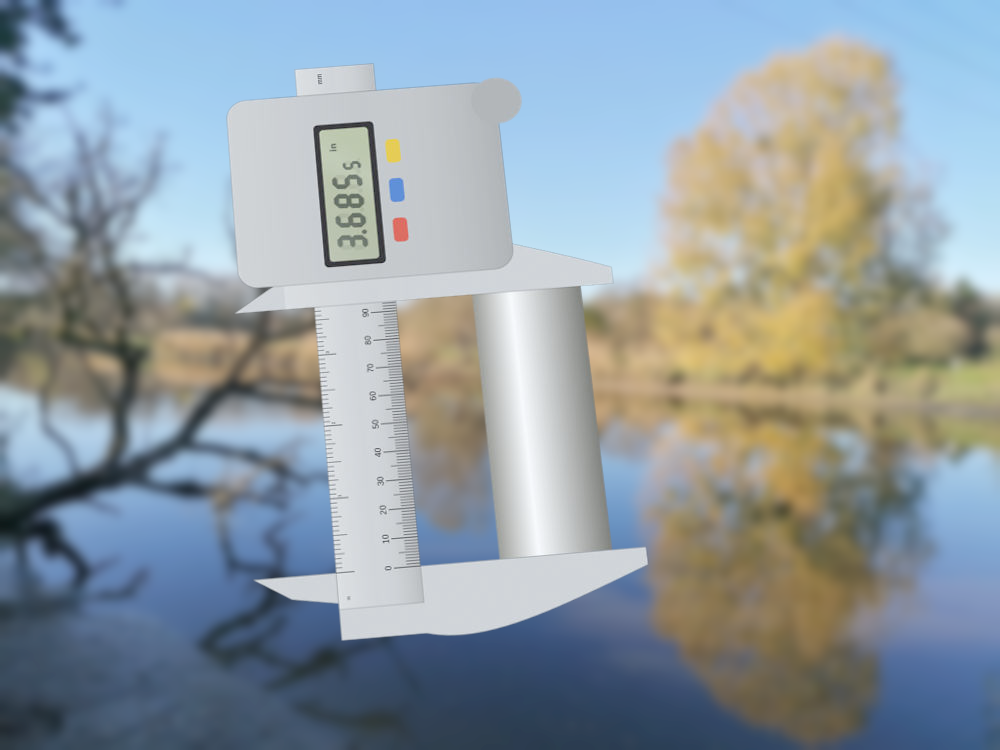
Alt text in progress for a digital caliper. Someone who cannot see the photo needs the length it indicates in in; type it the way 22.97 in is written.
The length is 3.6855 in
